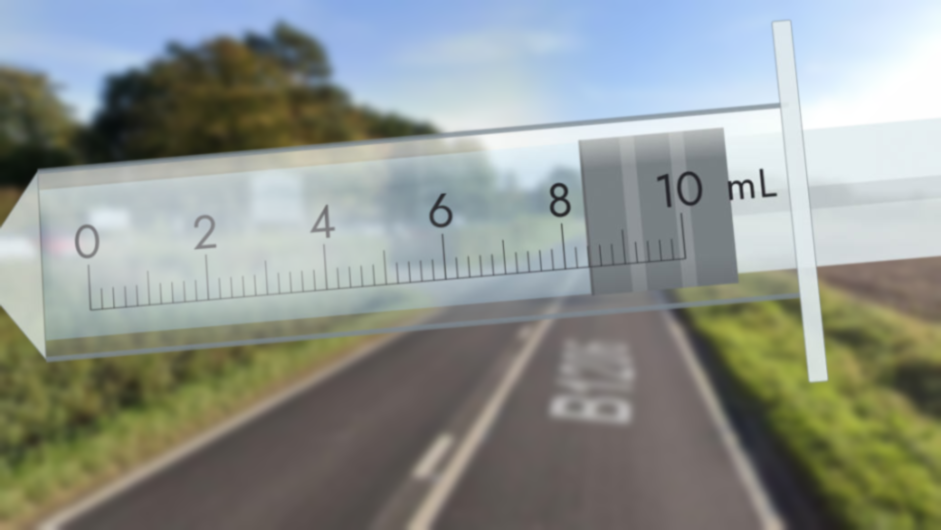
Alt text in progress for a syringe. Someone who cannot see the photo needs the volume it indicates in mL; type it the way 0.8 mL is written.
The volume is 8.4 mL
